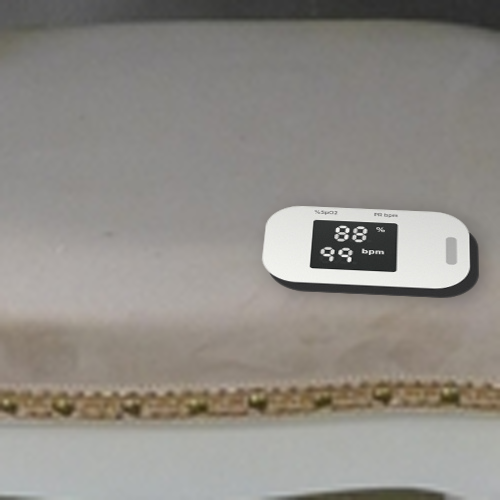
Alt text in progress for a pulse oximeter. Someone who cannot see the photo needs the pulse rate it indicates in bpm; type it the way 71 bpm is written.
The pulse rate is 99 bpm
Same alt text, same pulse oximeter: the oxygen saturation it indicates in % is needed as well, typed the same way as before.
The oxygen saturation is 88 %
